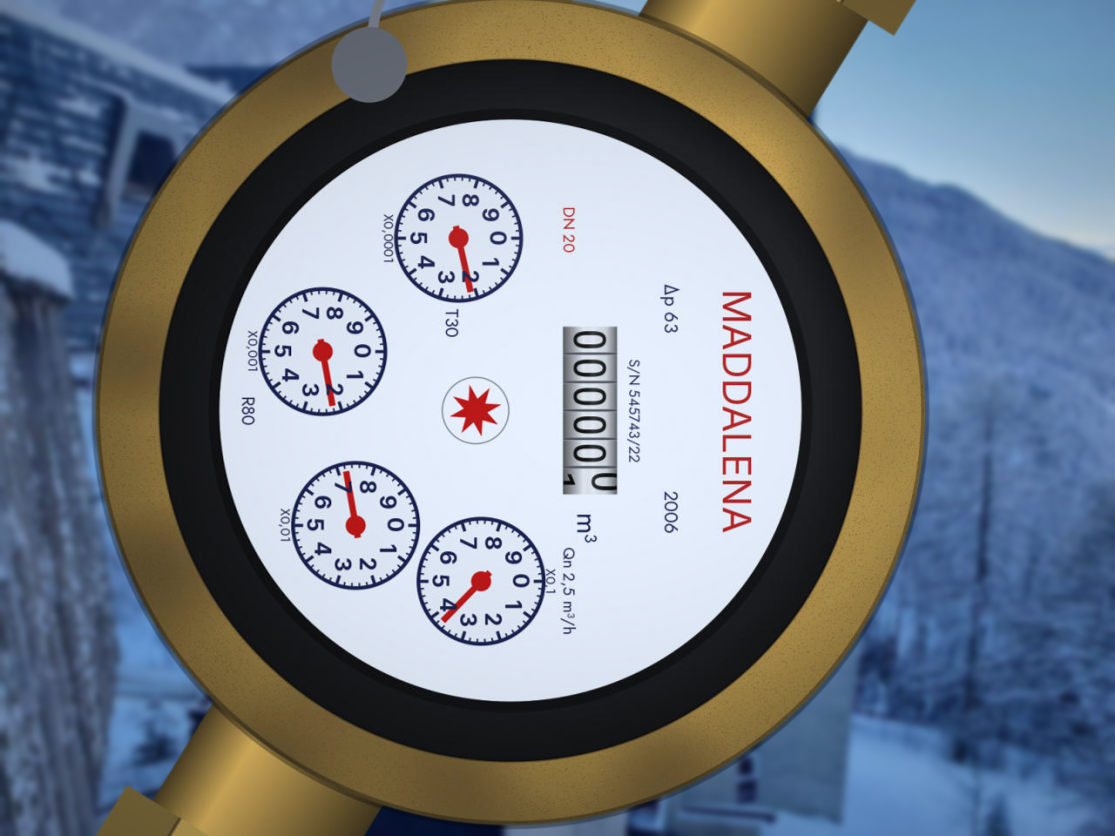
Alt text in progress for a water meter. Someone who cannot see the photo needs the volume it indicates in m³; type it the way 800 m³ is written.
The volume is 0.3722 m³
